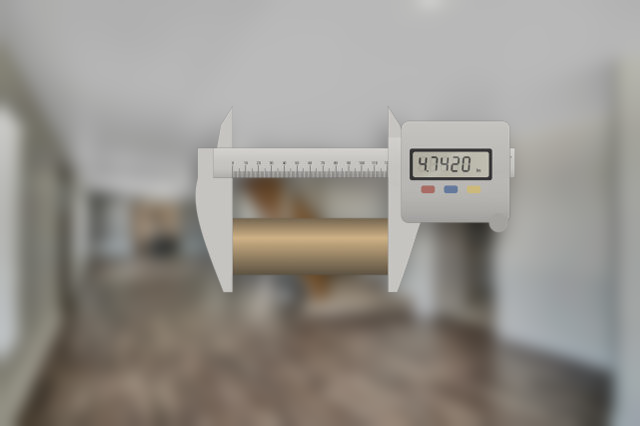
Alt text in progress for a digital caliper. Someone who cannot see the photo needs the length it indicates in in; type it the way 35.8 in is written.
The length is 4.7420 in
